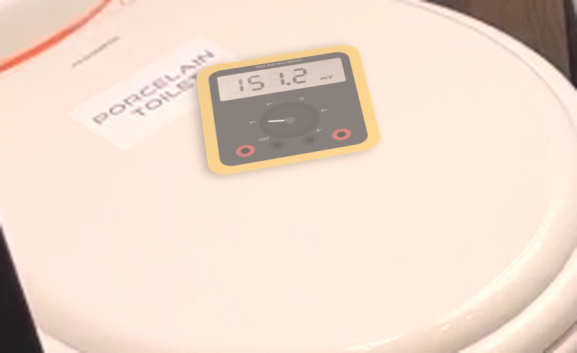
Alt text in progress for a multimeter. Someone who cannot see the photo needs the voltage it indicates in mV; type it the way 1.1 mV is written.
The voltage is 151.2 mV
